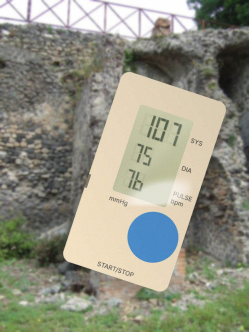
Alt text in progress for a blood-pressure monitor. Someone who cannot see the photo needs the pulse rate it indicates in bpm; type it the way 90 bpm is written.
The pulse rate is 76 bpm
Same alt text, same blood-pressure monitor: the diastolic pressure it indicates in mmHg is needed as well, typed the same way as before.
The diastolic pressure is 75 mmHg
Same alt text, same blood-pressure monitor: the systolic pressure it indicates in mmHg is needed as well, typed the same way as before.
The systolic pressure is 107 mmHg
